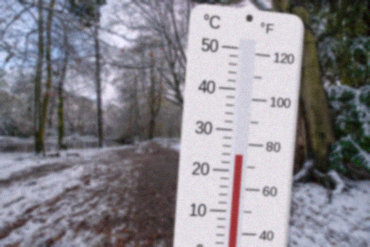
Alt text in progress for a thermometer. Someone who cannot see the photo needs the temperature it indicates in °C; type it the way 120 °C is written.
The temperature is 24 °C
